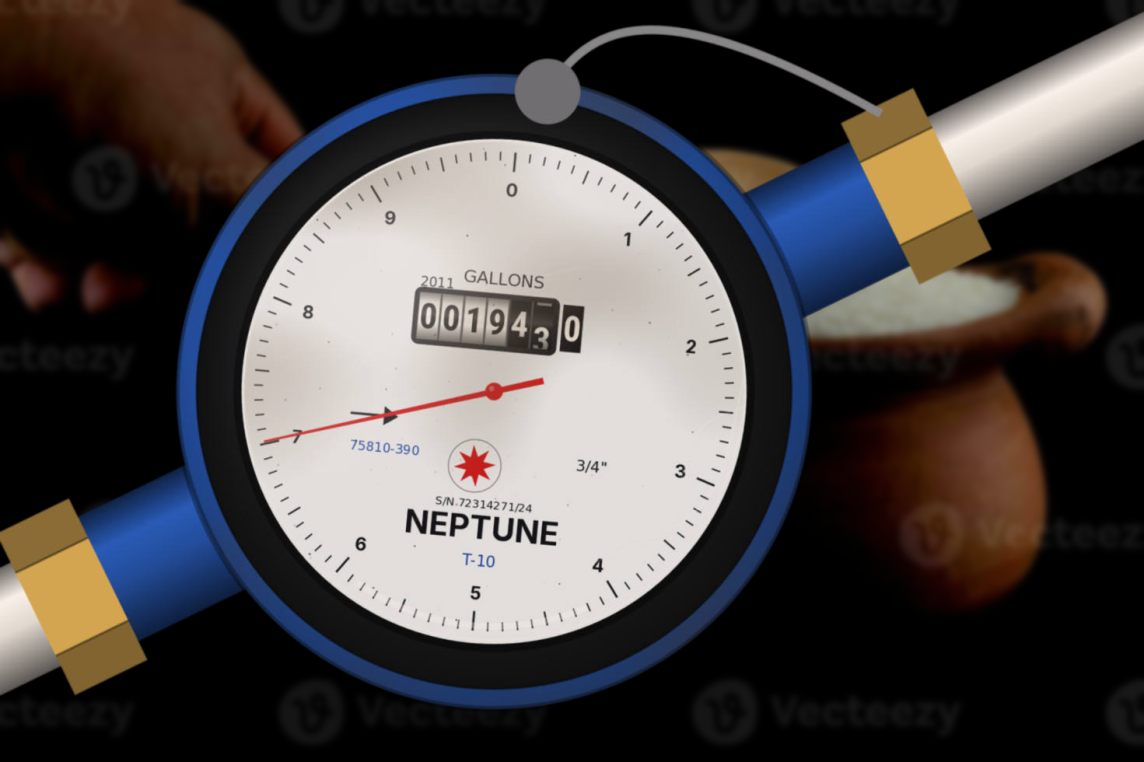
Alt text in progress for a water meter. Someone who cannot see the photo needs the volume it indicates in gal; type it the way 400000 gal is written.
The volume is 19427.0 gal
